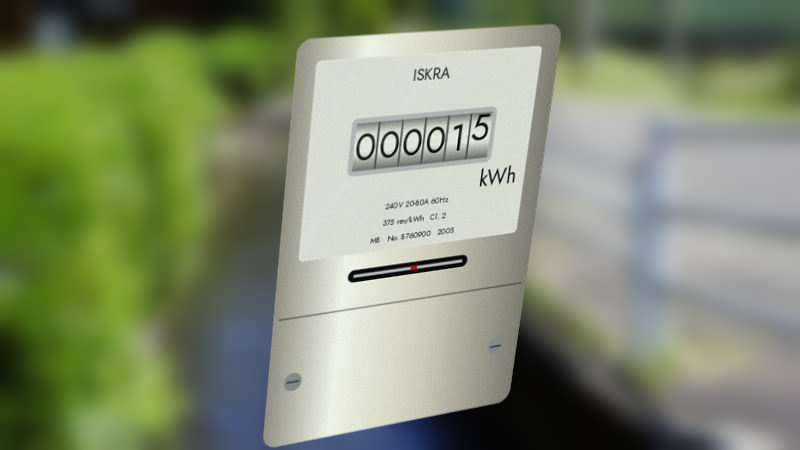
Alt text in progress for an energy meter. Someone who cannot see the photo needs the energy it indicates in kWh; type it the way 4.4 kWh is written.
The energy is 15 kWh
